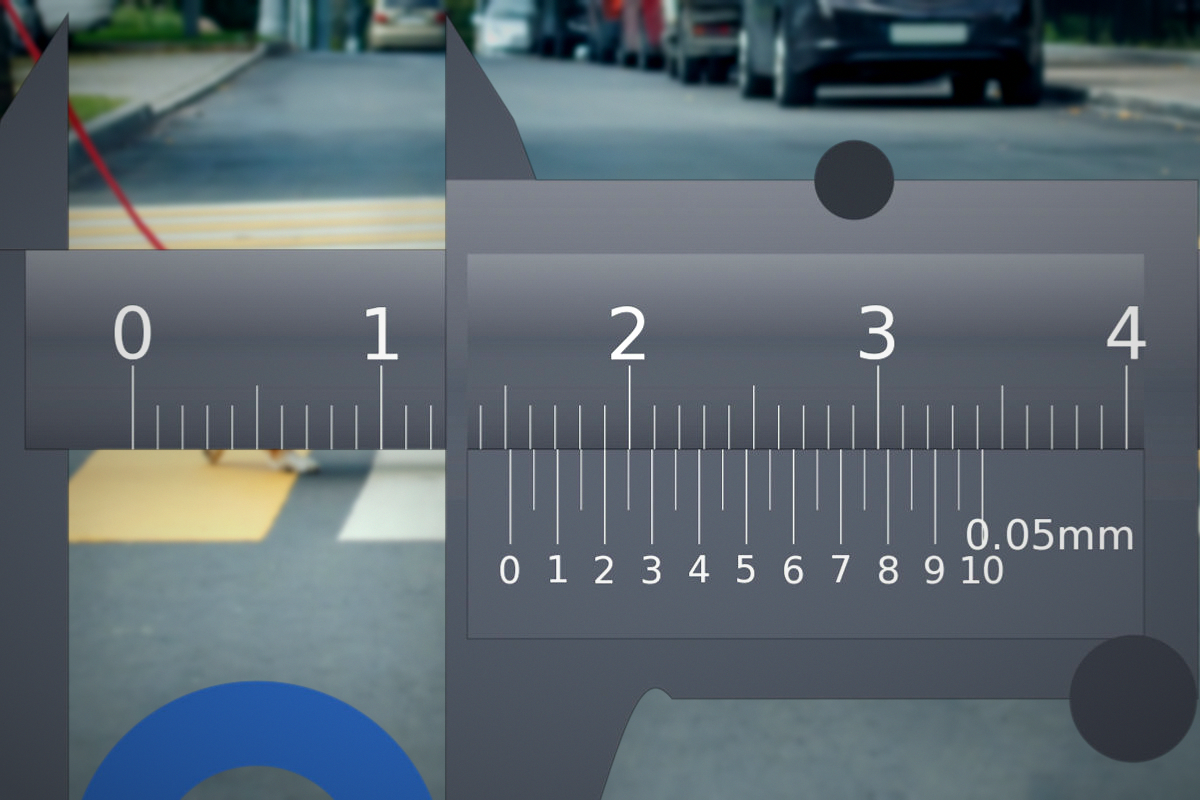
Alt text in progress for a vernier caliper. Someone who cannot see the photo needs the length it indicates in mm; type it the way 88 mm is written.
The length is 15.20 mm
